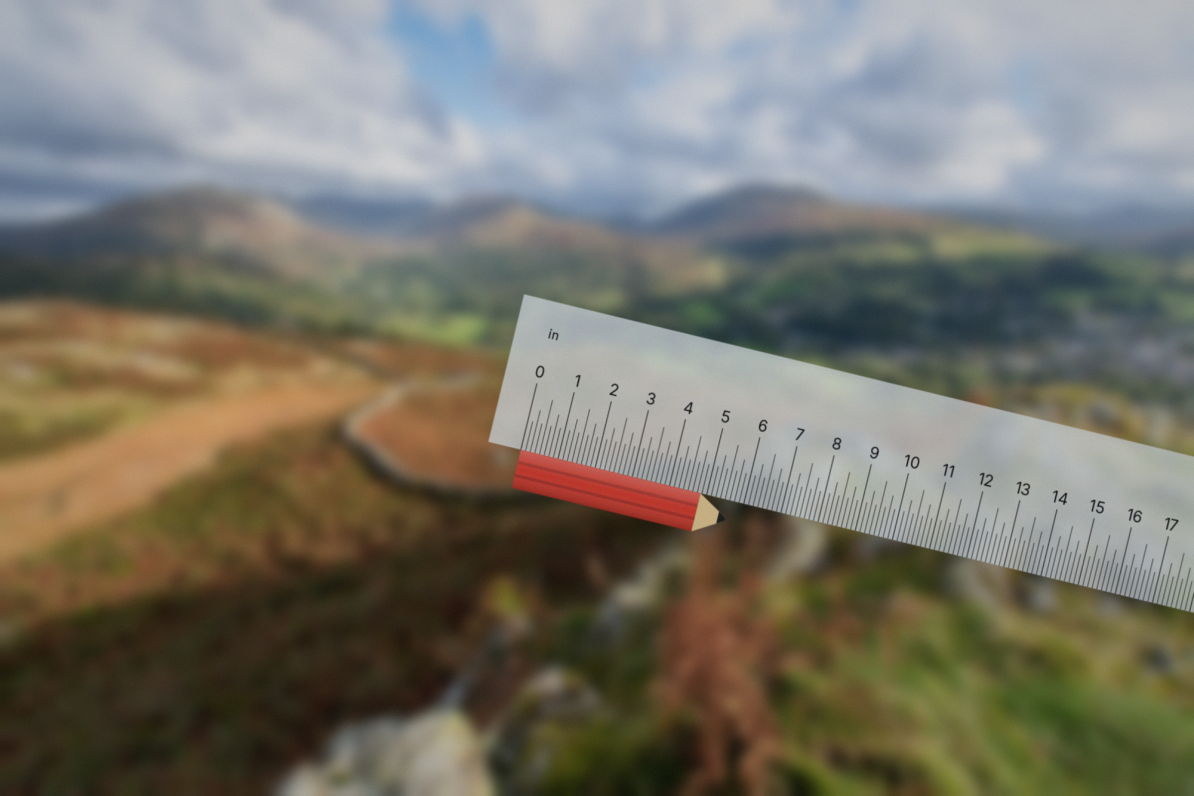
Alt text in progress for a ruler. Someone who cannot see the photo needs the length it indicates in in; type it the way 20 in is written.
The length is 5.625 in
